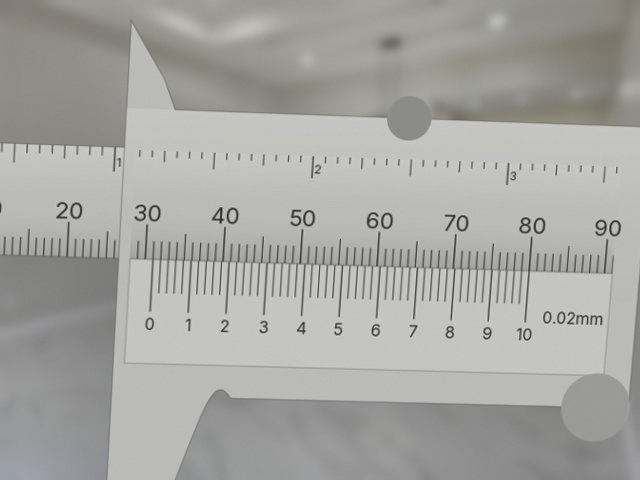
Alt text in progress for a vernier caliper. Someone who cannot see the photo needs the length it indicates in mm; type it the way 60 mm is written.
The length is 31.0 mm
